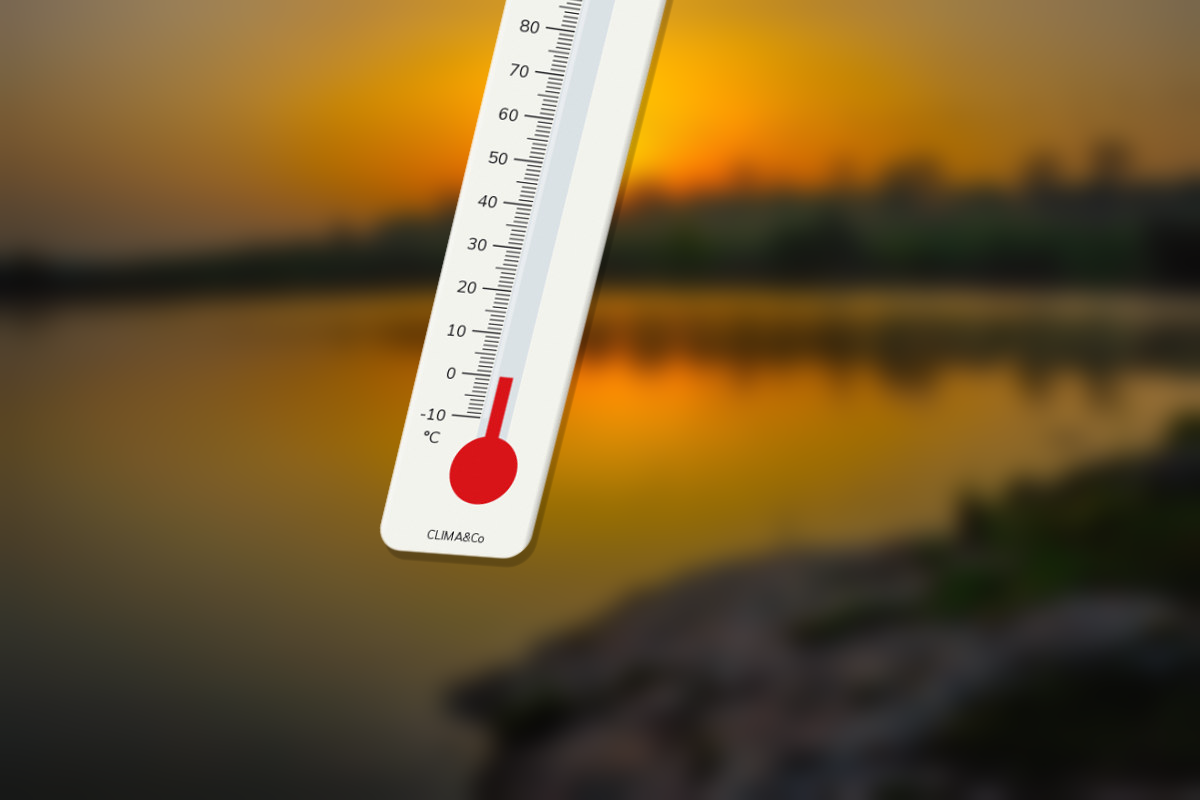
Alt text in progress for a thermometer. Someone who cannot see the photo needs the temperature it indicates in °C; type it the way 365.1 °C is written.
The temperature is 0 °C
